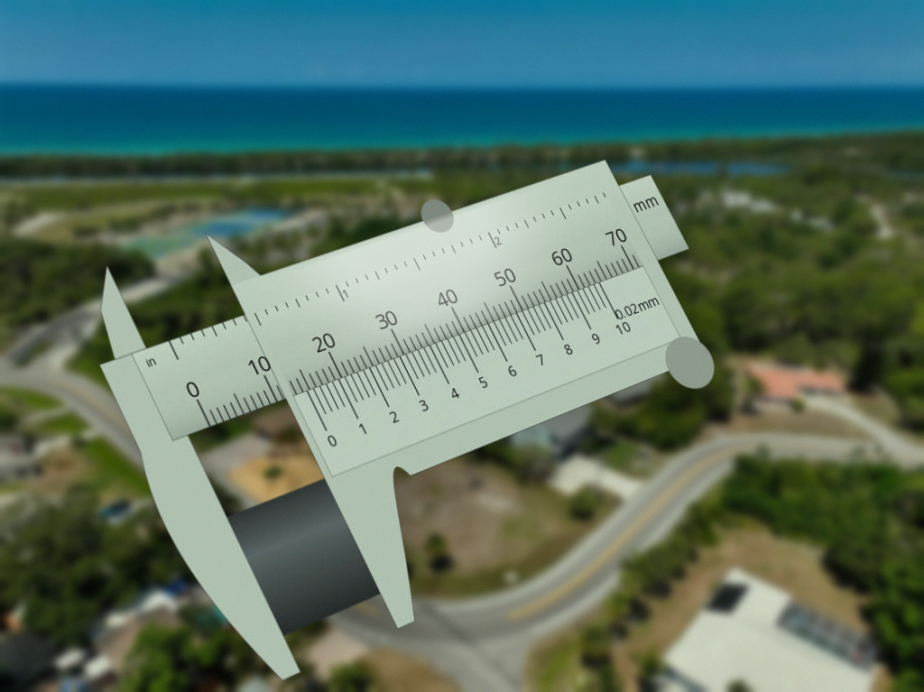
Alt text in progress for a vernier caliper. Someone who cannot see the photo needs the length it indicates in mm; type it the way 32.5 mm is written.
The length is 14.6 mm
